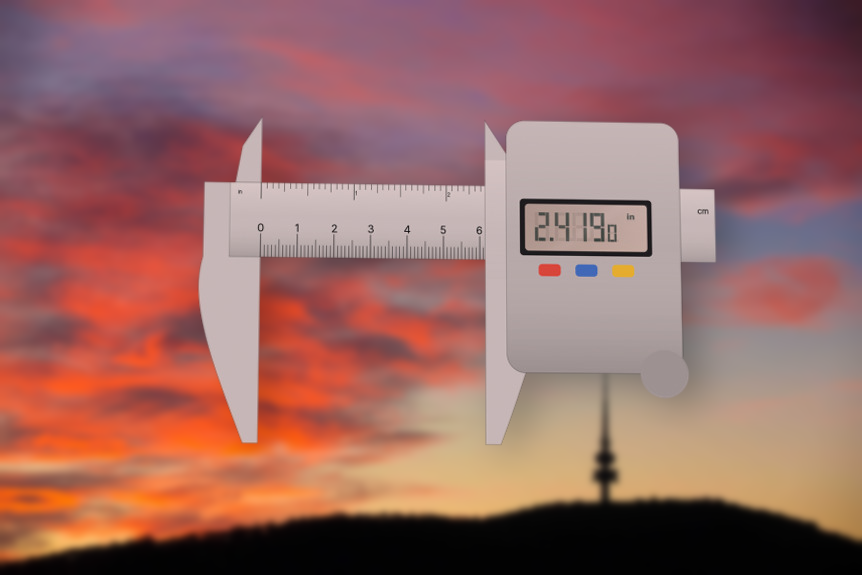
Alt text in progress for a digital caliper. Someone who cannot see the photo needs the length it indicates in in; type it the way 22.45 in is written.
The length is 2.4190 in
